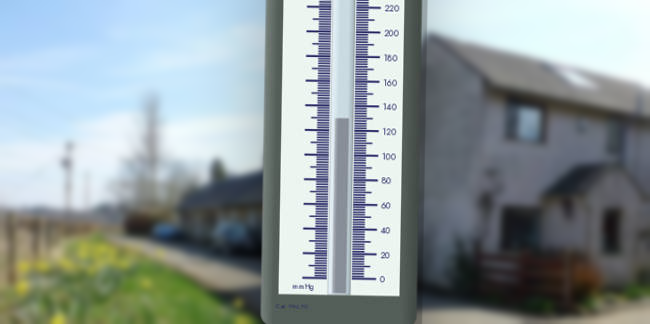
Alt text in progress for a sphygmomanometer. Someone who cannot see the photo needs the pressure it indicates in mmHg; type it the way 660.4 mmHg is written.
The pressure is 130 mmHg
